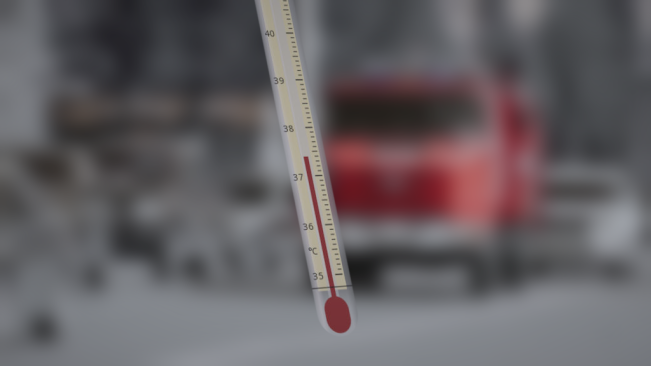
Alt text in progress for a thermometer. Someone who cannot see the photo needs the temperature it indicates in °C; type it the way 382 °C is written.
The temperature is 37.4 °C
